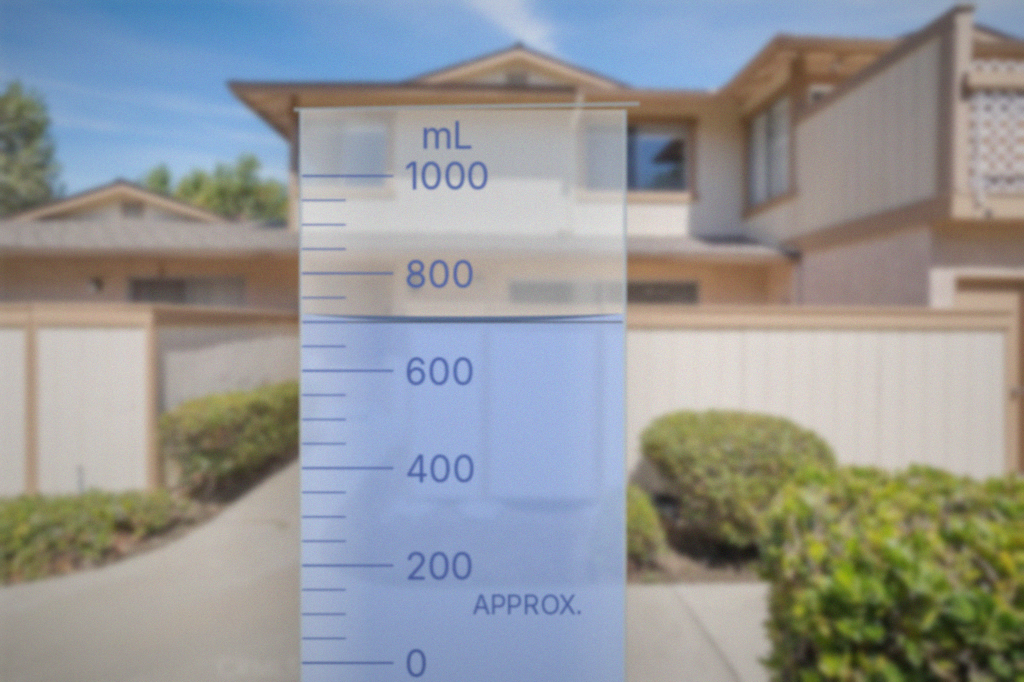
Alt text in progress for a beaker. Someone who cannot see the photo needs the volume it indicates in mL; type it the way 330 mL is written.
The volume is 700 mL
